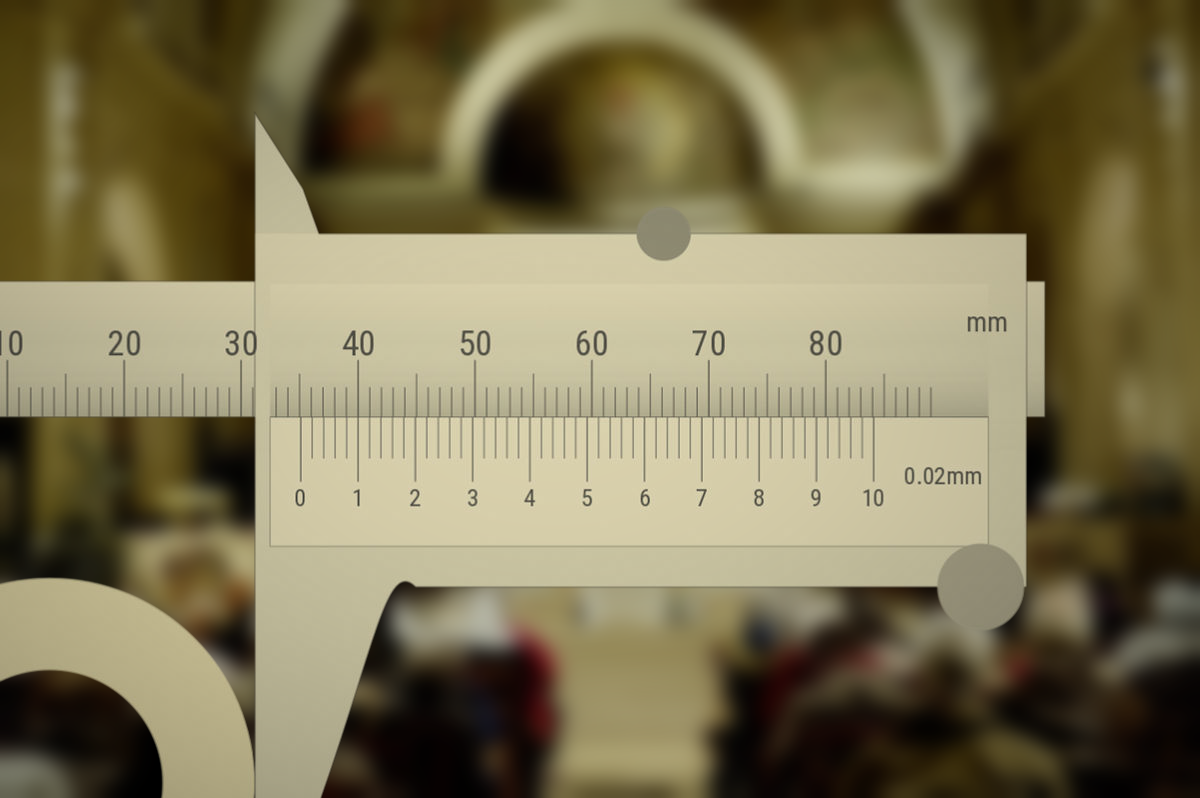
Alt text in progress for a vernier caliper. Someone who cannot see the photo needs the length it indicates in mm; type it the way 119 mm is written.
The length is 35.1 mm
